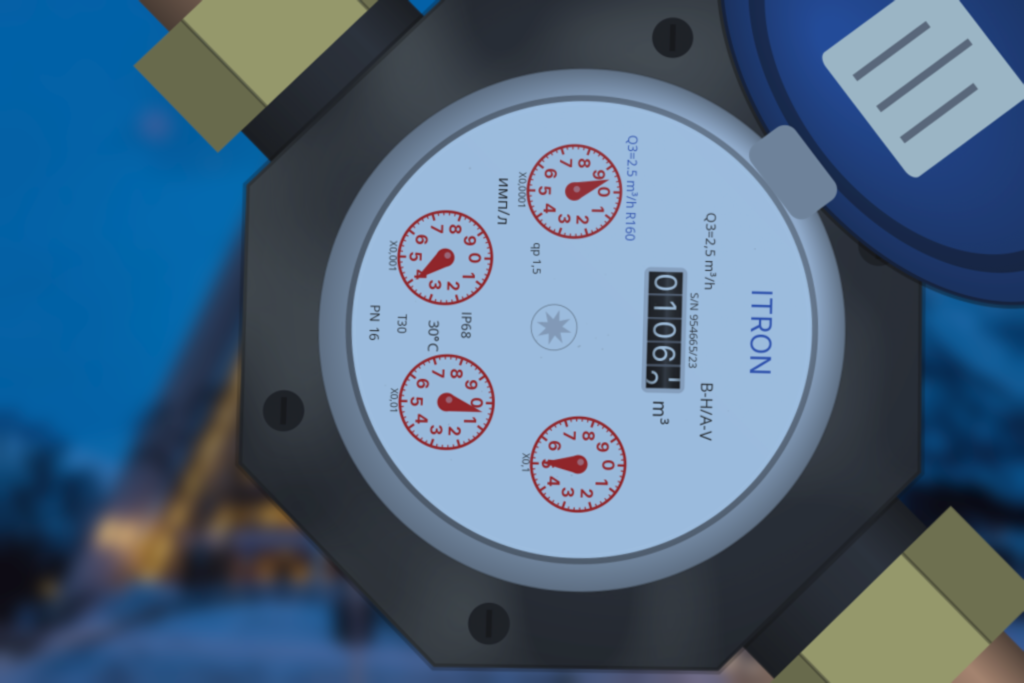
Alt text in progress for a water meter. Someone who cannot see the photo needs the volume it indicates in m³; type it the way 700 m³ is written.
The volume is 1061.5039 m³
